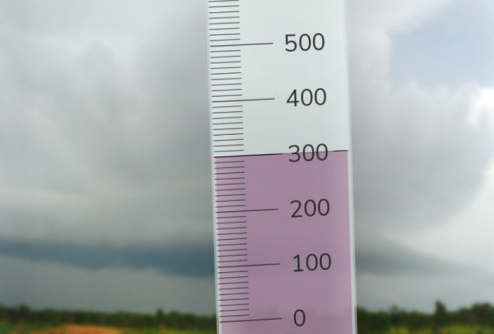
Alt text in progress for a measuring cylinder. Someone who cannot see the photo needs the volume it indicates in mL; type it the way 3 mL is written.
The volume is 300 mL
